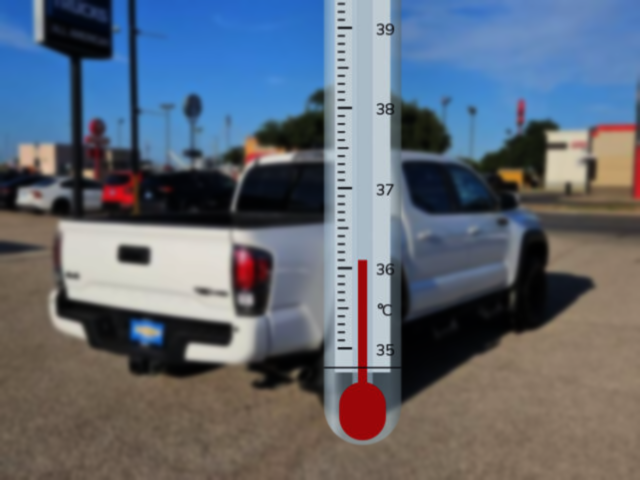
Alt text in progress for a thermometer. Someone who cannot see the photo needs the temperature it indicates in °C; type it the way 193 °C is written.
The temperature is 36.1 °C
